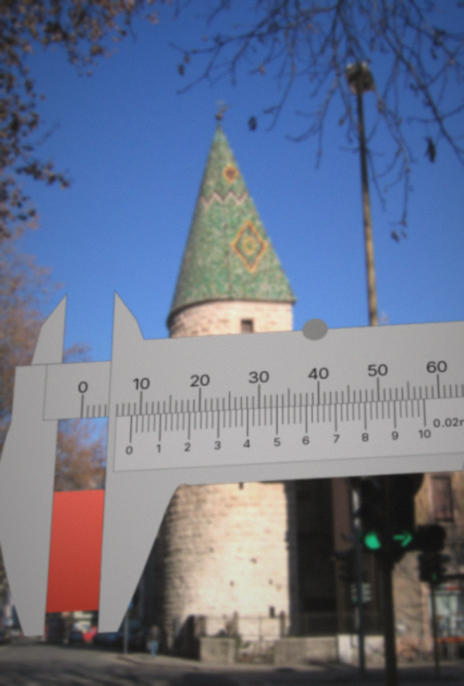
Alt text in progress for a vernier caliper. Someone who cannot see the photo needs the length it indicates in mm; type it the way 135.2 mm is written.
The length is 8.5 mm
